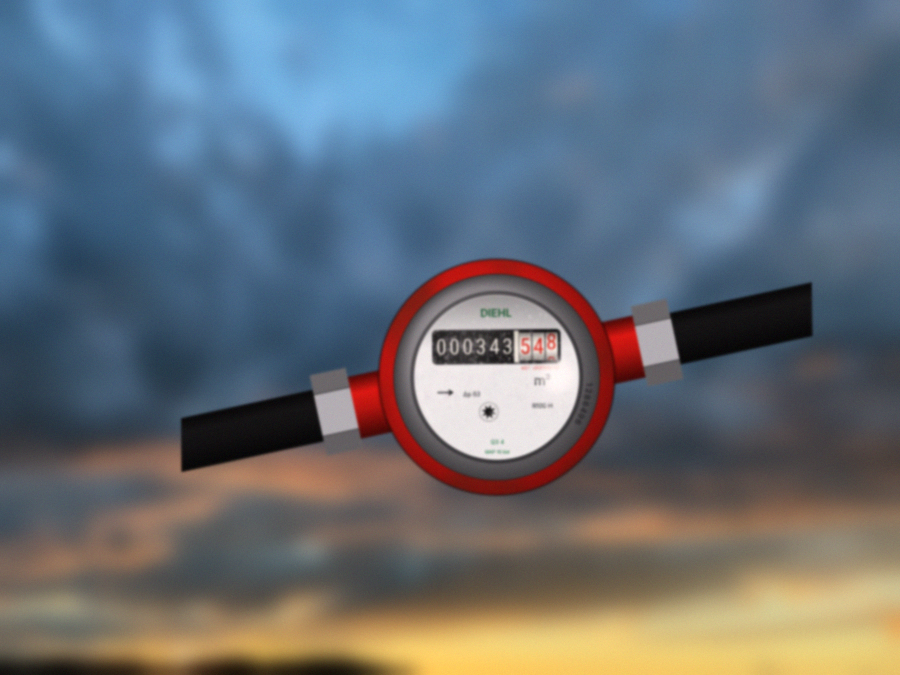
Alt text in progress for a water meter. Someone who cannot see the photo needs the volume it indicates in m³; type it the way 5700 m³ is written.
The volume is 343.548 m³
